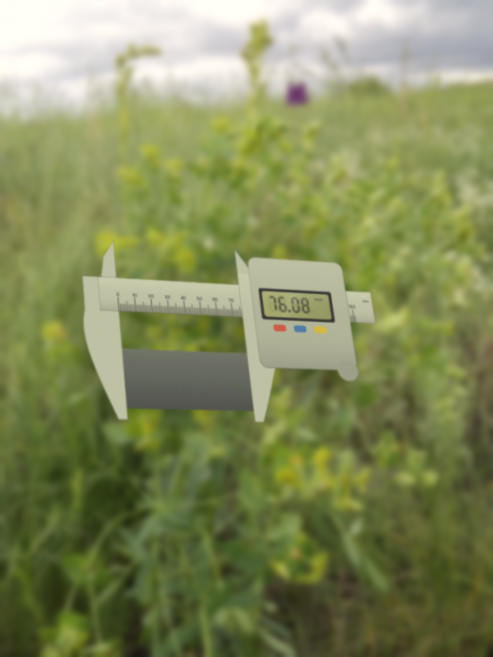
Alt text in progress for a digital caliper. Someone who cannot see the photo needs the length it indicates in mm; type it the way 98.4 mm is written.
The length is 76.08 mm
